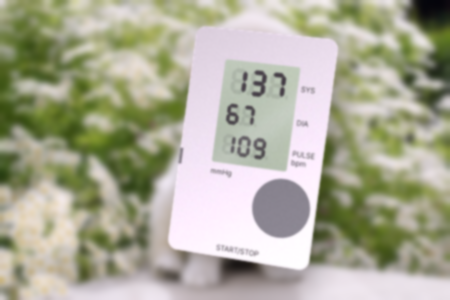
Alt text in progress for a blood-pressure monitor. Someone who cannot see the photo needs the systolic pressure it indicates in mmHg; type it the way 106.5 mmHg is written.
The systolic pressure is 137 mmHg
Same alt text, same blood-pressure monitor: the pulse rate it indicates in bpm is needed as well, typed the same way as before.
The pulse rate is 109 bpm
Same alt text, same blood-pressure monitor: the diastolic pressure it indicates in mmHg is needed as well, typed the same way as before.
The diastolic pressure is 67 mmHg
